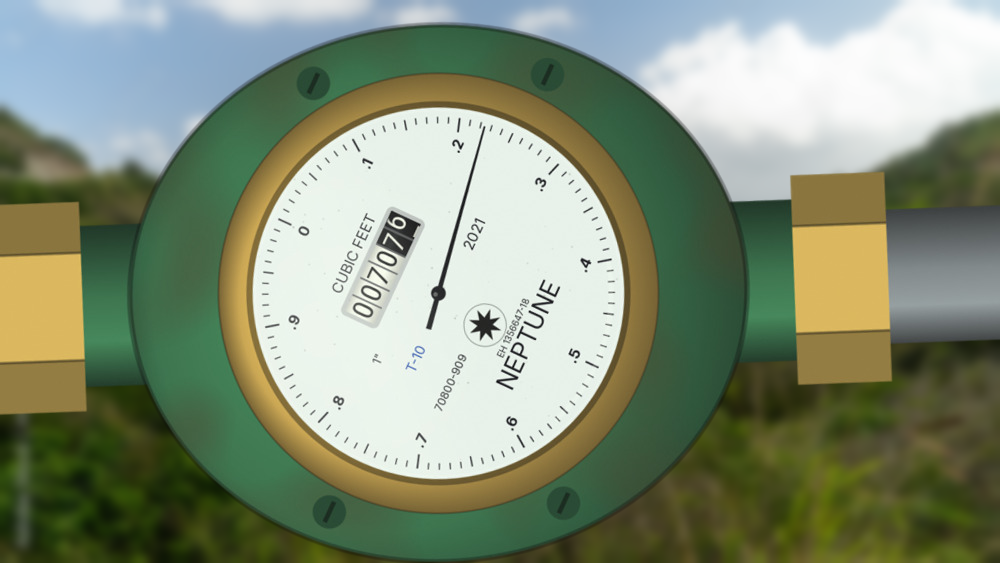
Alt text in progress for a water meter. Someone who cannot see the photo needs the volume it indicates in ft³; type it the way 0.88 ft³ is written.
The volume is 7076.22 ft³
